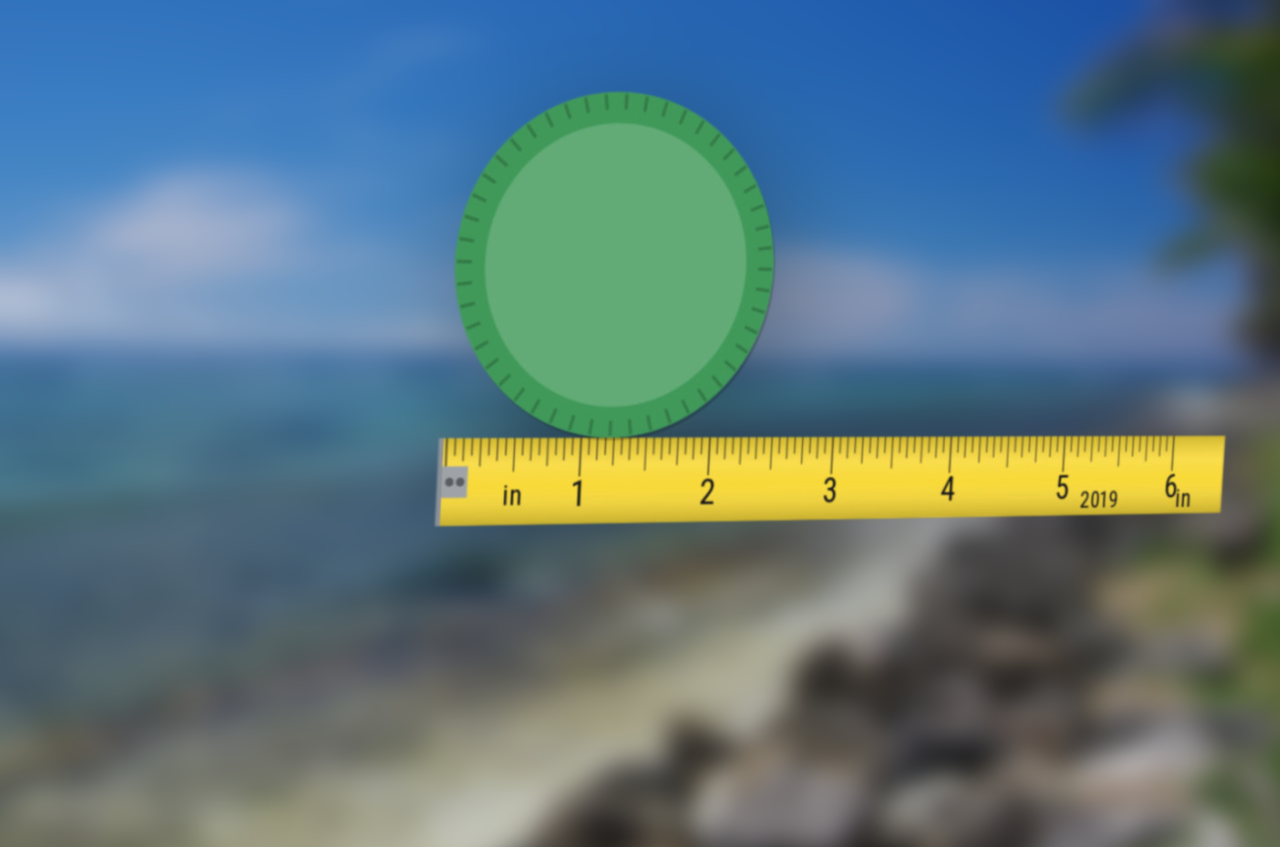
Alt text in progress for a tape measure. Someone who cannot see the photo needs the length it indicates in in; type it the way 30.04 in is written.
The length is 2.4375 in
